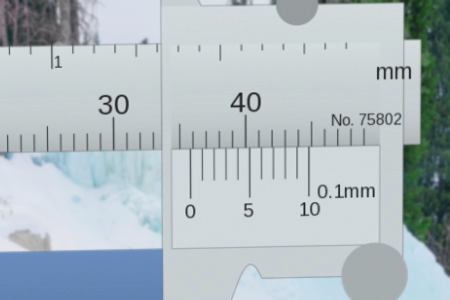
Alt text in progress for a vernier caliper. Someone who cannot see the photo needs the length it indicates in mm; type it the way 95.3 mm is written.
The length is 35.8 mm
